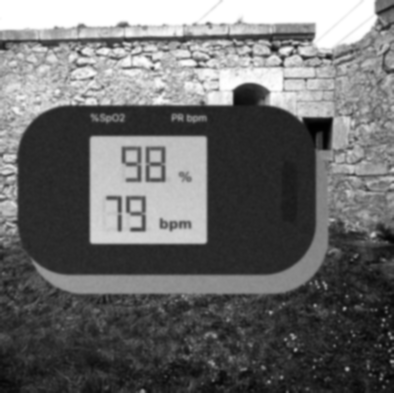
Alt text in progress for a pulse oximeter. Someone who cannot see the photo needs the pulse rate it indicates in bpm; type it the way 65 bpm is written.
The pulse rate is 79 bpm
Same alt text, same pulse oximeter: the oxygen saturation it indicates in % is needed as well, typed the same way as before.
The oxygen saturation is 98 %
